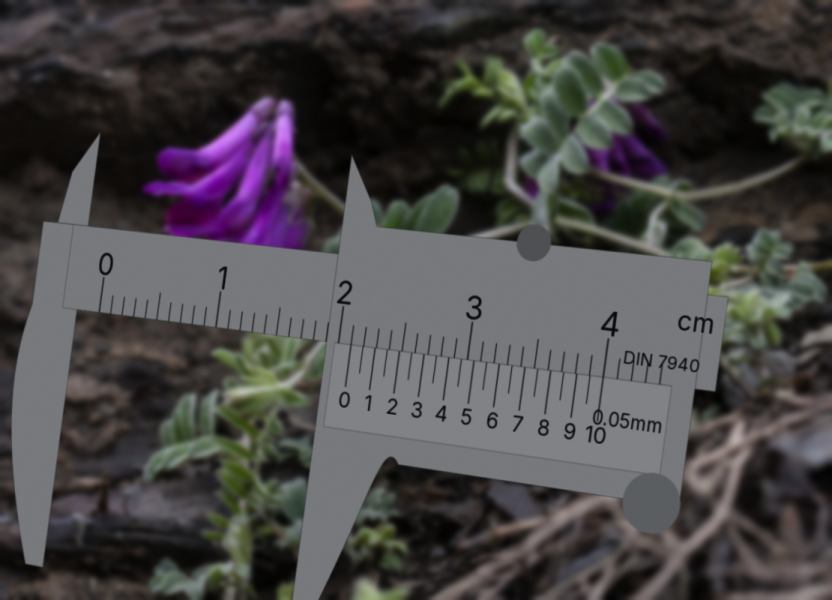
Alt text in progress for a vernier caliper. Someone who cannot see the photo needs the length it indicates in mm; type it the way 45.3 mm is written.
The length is 21.0 mm
